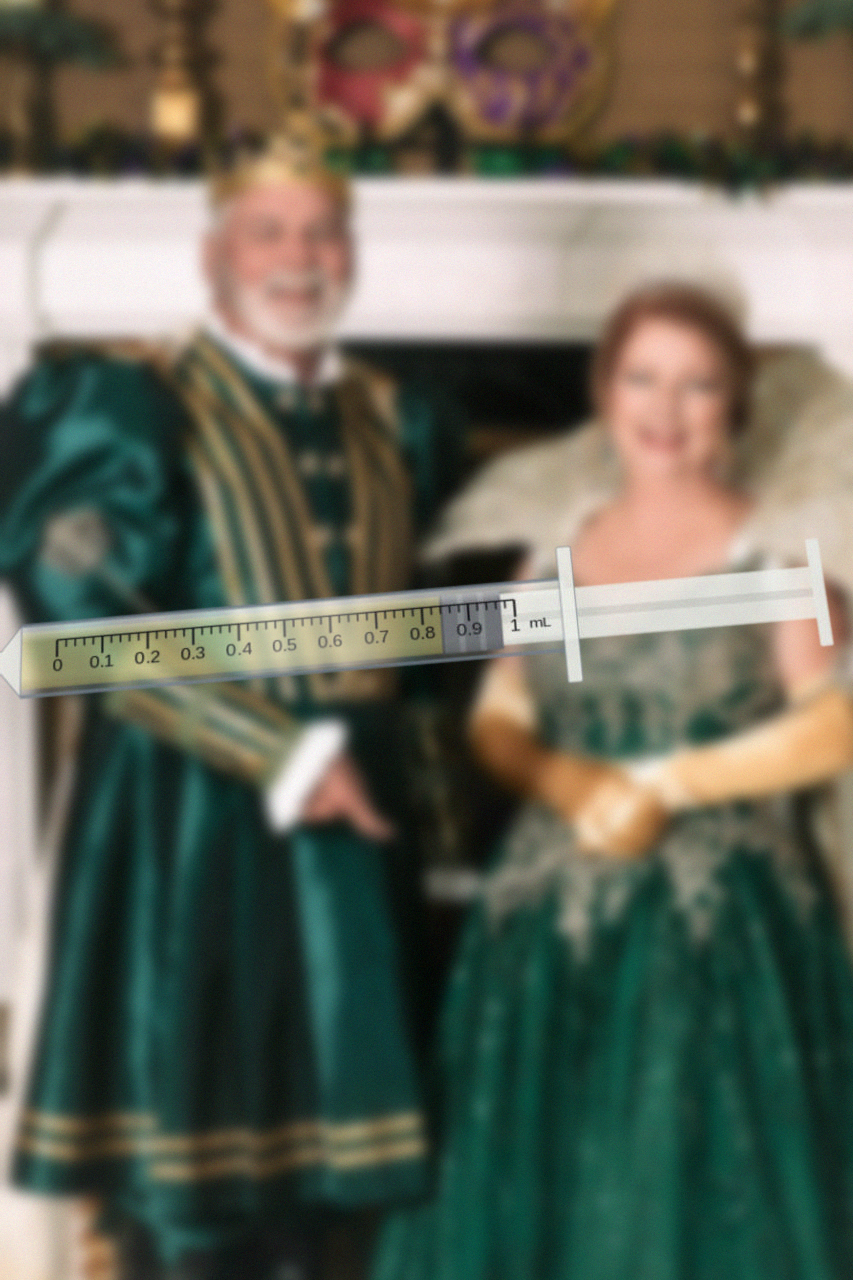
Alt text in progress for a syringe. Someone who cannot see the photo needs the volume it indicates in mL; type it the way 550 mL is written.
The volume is 0.84 mL
